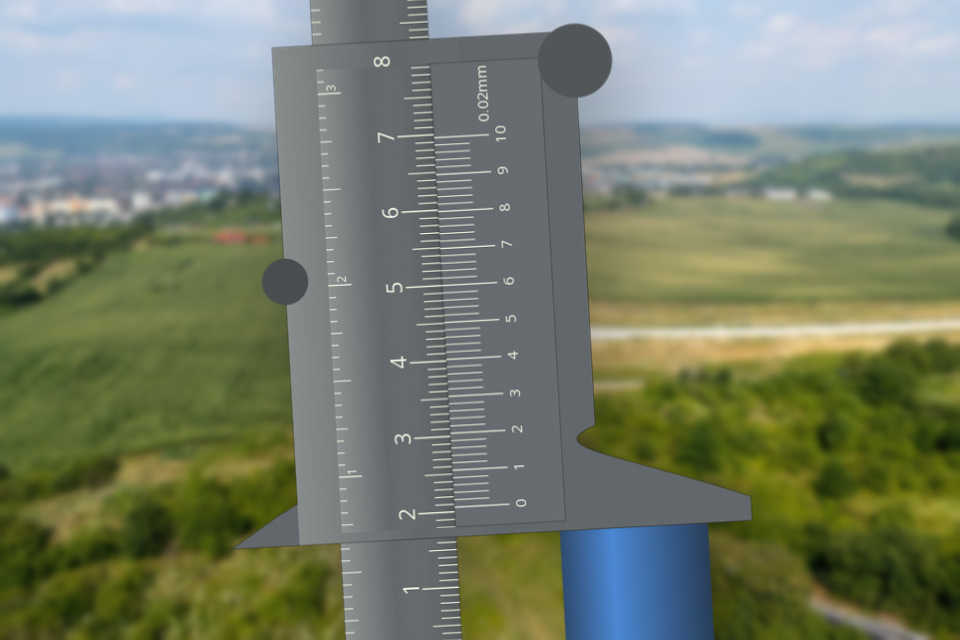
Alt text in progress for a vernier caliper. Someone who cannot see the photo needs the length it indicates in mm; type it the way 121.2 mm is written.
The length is 20.6 mm
